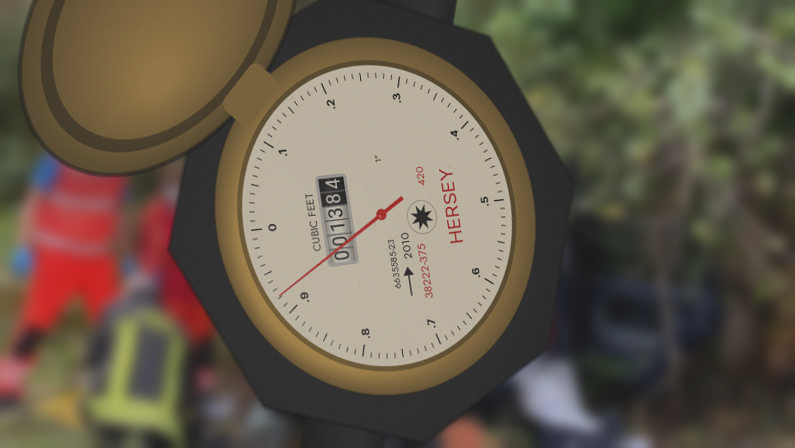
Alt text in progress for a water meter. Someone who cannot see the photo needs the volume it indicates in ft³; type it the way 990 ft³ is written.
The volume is 1383.92 ft³
